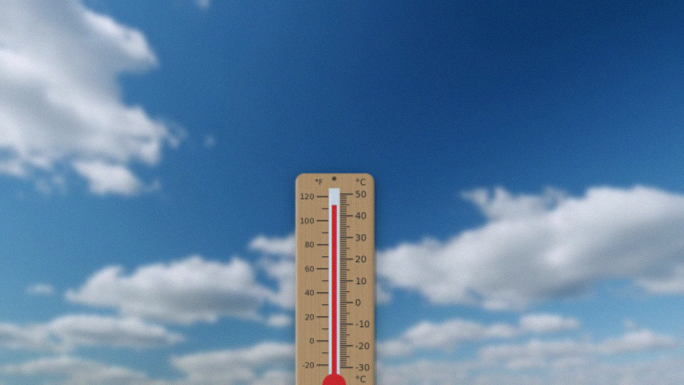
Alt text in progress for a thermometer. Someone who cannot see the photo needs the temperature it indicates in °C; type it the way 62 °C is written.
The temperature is 45 °C
